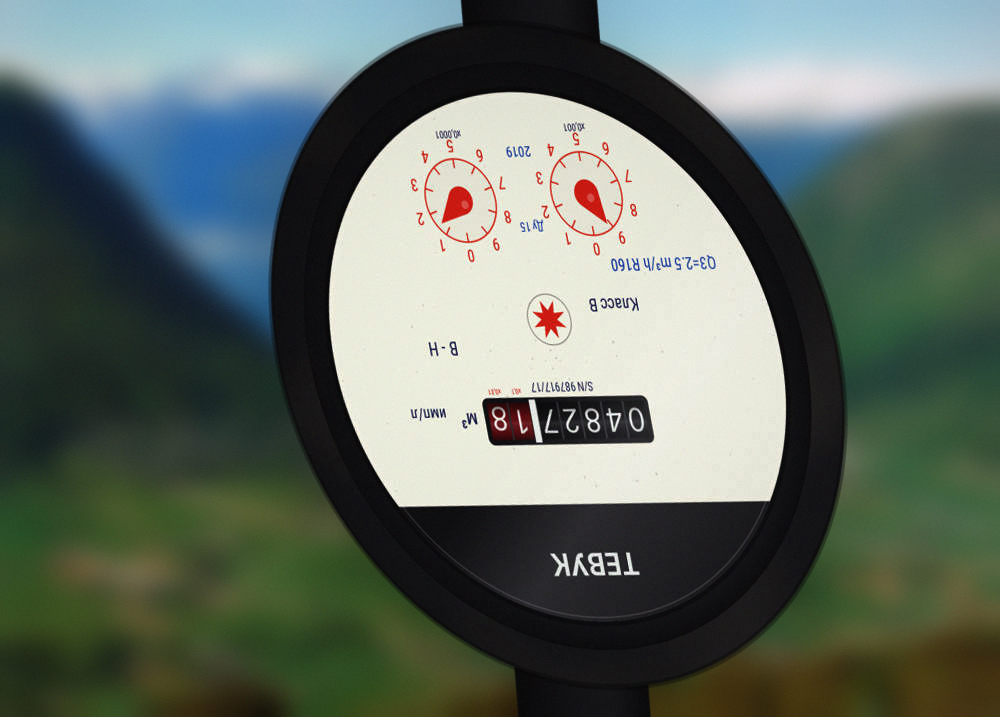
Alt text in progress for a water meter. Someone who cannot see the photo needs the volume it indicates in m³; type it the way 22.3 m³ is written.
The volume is 4827.1791 m³
